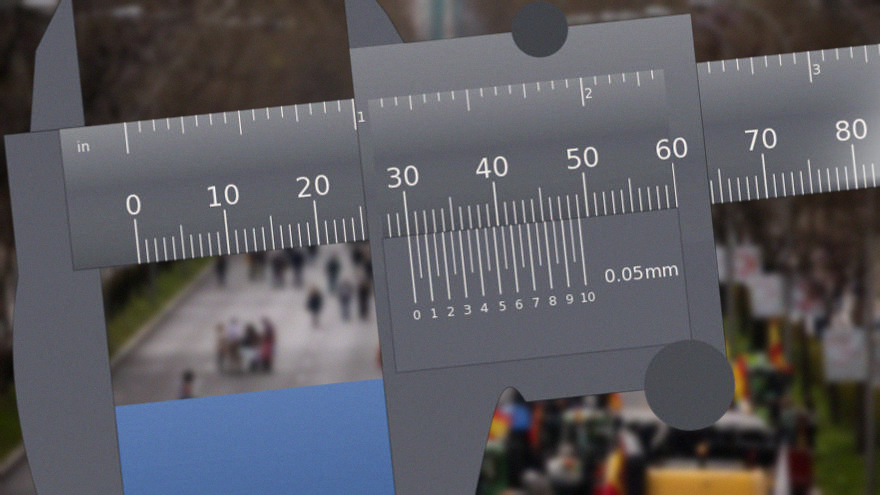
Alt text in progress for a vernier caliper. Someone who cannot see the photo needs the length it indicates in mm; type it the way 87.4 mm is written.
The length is 30.0 mm
